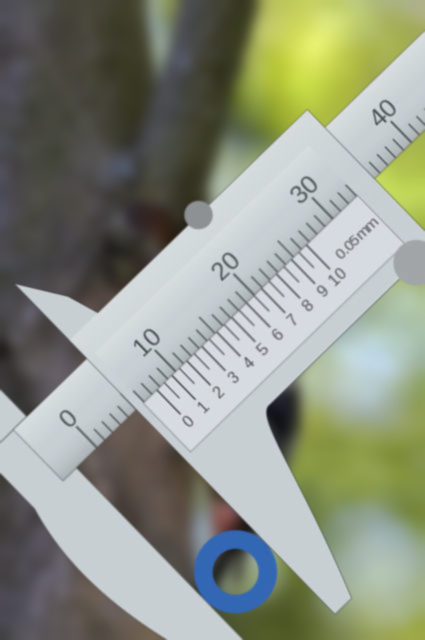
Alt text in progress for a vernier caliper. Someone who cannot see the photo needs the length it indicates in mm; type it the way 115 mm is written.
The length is 7.6 mm
